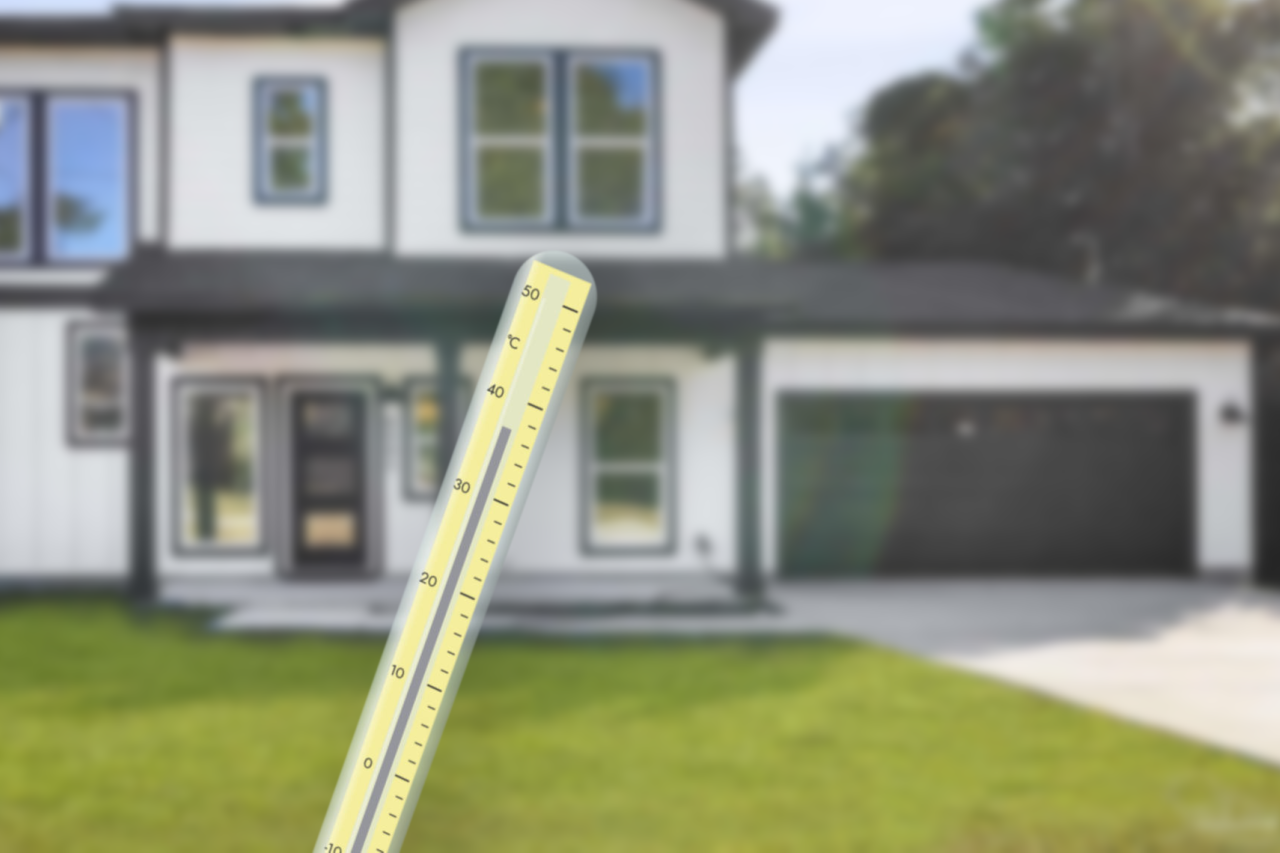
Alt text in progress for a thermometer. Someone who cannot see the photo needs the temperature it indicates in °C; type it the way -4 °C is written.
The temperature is 37 °C
